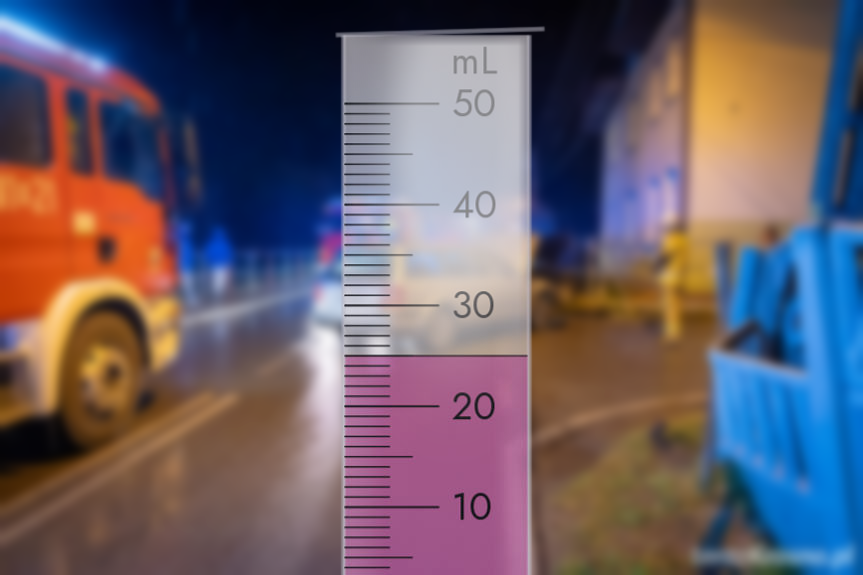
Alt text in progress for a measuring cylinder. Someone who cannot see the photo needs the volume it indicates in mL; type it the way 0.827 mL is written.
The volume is 25 mL
